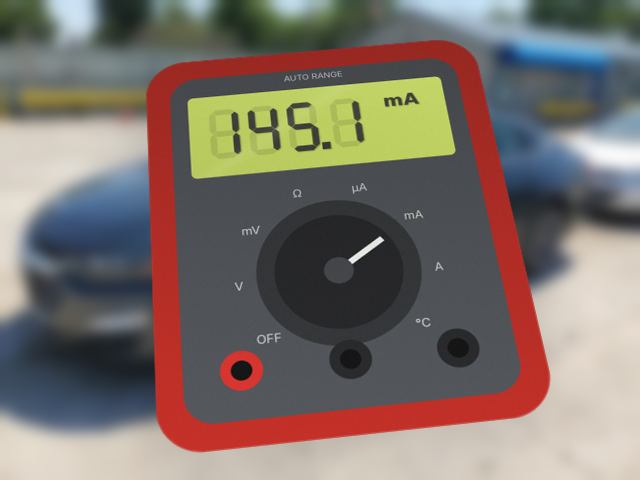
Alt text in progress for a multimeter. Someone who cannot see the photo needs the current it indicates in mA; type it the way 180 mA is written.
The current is 145.1 mA
